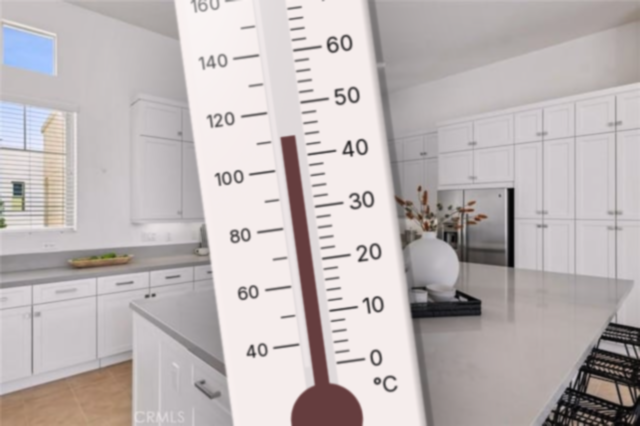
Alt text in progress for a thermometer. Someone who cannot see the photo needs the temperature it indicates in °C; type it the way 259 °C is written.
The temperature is 44 °C
